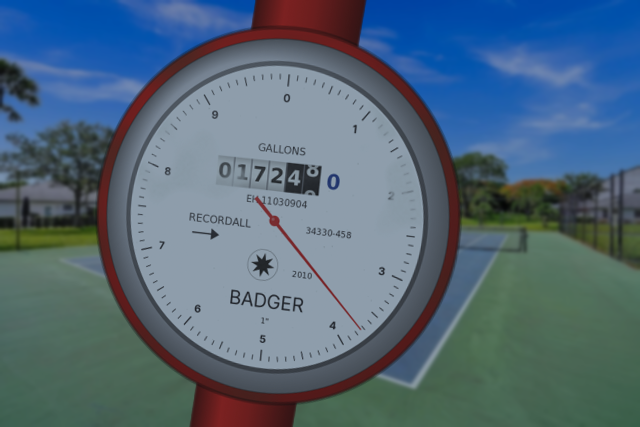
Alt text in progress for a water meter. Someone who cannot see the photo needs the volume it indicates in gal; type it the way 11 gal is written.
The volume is 172483.7 gal
